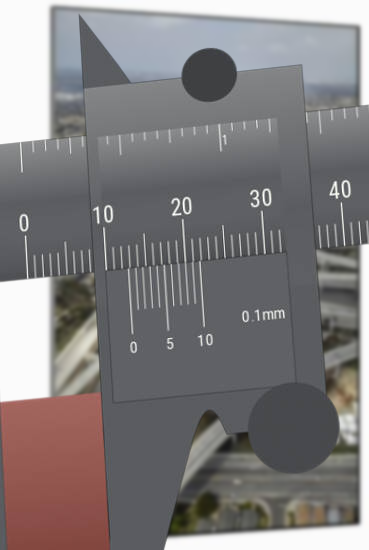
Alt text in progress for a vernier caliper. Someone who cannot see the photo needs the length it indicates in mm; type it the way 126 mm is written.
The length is 12.8 mm
